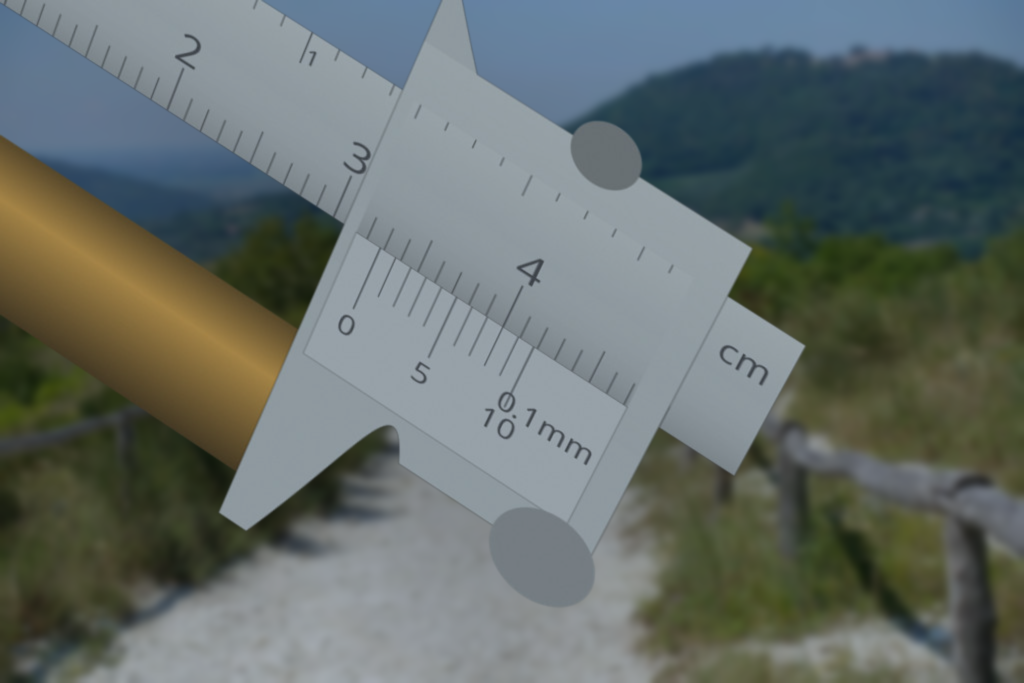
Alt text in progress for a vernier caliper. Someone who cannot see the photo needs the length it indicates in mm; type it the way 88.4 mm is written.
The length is 32.8 mm
